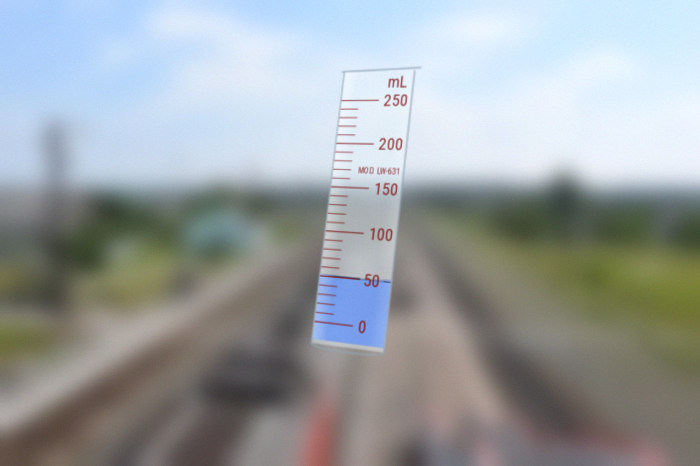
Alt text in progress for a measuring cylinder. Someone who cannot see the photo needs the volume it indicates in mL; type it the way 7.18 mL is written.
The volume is 50 mL
